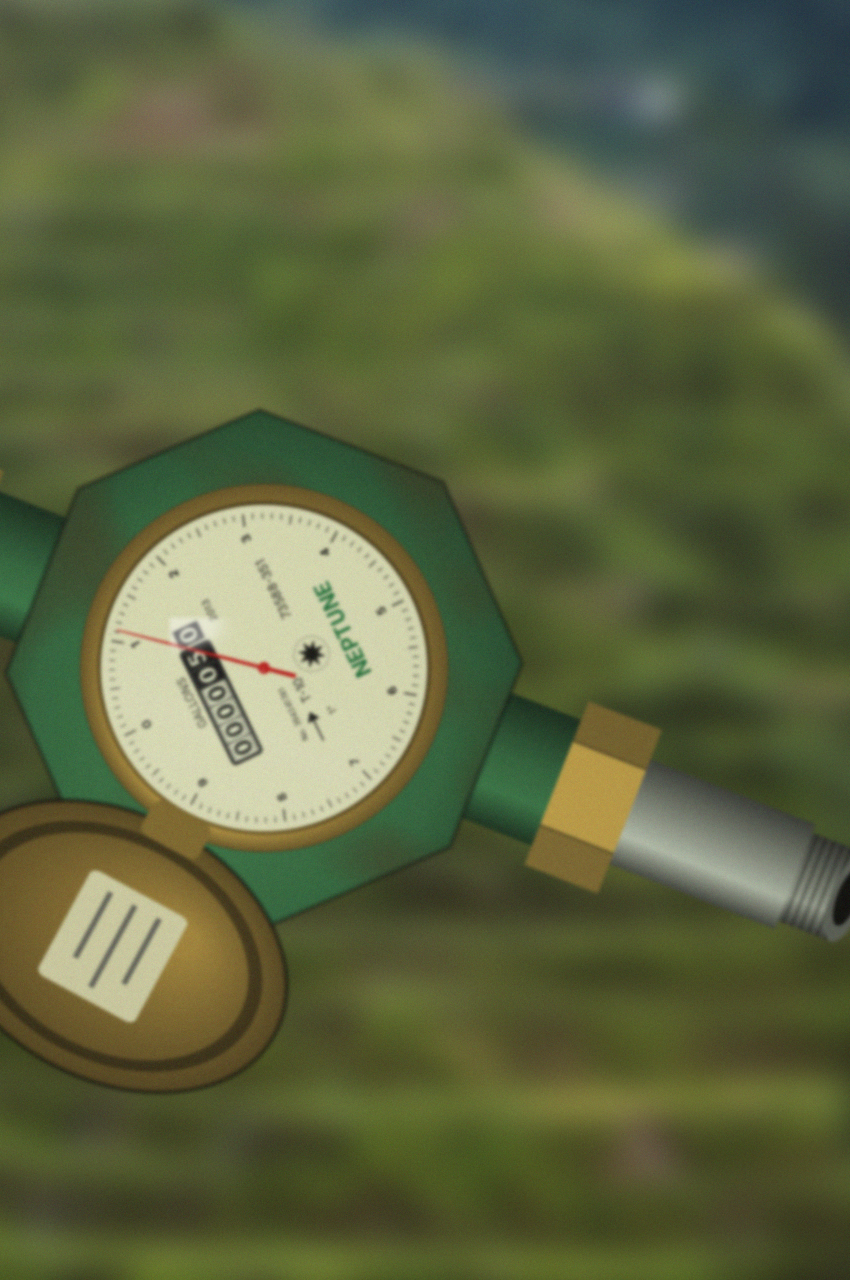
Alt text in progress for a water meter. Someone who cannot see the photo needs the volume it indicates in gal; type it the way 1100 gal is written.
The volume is 51.1 gal
